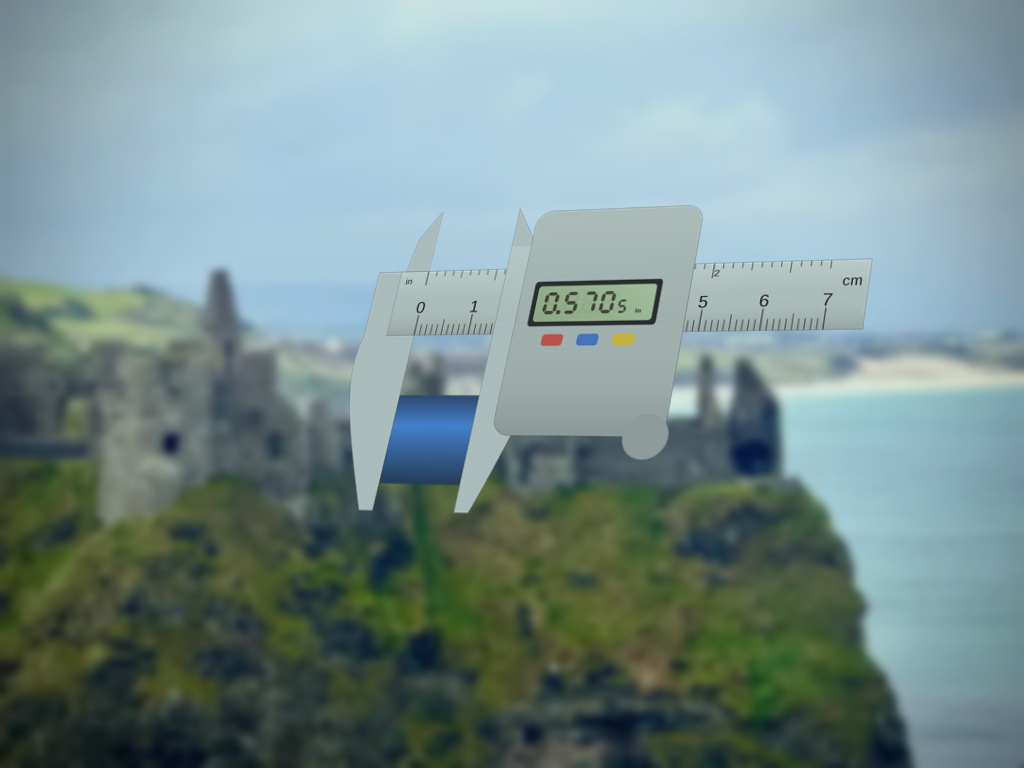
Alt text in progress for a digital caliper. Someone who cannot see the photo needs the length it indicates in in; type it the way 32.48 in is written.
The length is 0.5705 in
